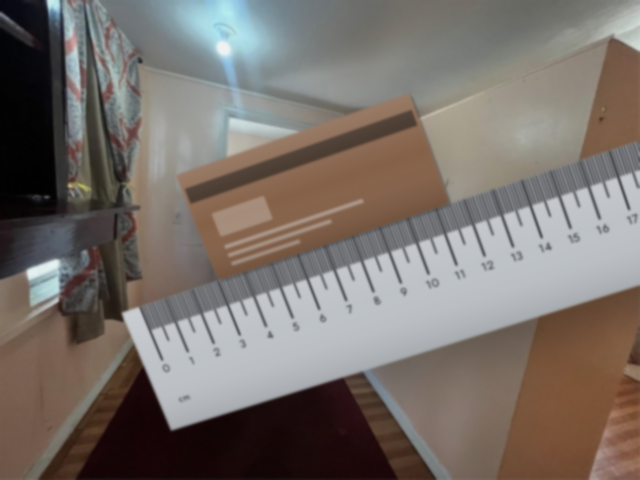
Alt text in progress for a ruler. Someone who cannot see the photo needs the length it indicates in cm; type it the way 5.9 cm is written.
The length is 8.5 cm
